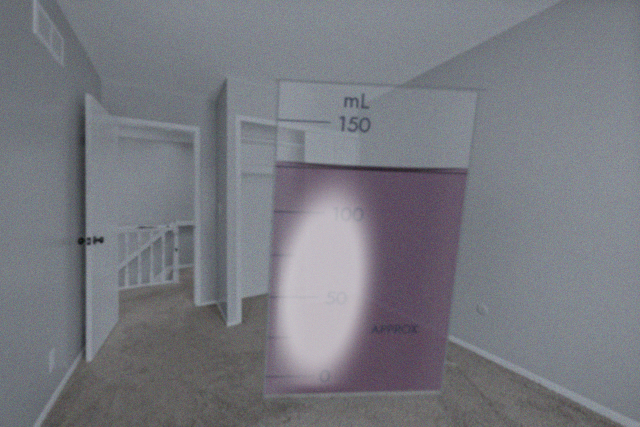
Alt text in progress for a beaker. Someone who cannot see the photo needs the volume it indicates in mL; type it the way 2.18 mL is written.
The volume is 125 mL
